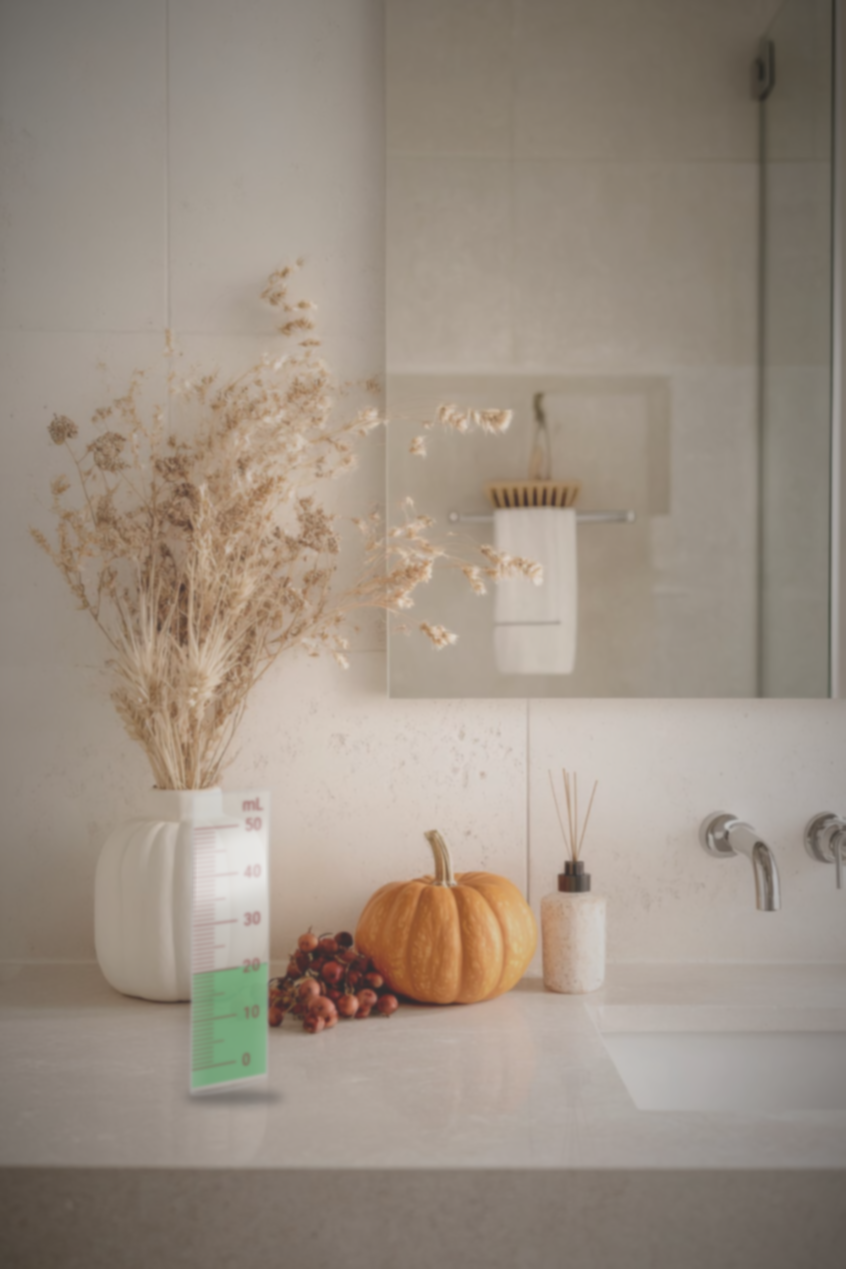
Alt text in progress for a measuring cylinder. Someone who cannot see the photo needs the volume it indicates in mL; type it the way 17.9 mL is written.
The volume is 20 mL
